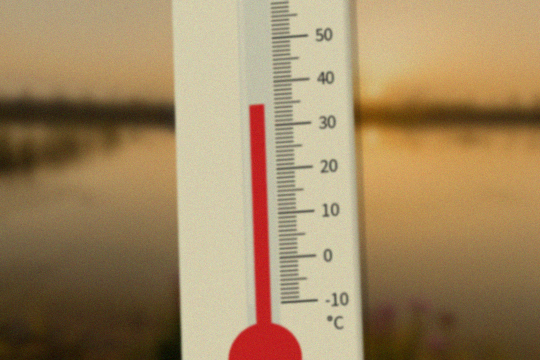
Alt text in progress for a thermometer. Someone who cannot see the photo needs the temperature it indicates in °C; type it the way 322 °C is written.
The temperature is 35 °C
